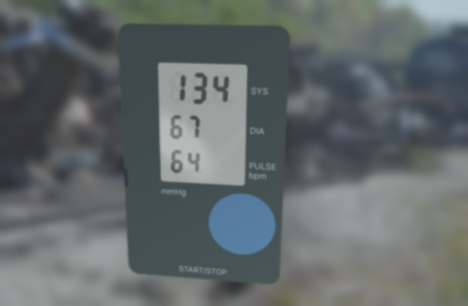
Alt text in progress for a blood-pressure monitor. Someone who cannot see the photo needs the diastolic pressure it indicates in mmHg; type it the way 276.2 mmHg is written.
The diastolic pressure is 67 mmHg
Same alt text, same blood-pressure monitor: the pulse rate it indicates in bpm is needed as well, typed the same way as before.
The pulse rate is 64 bpm
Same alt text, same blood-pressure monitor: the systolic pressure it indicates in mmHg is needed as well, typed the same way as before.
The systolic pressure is 134 mmHg
